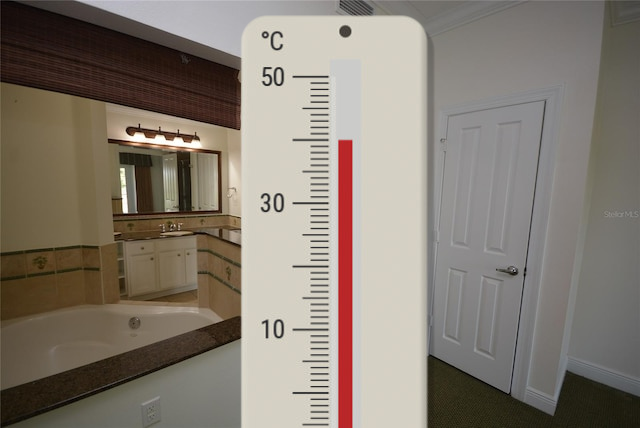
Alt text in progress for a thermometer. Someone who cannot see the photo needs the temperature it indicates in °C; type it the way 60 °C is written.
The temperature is 40 °C
